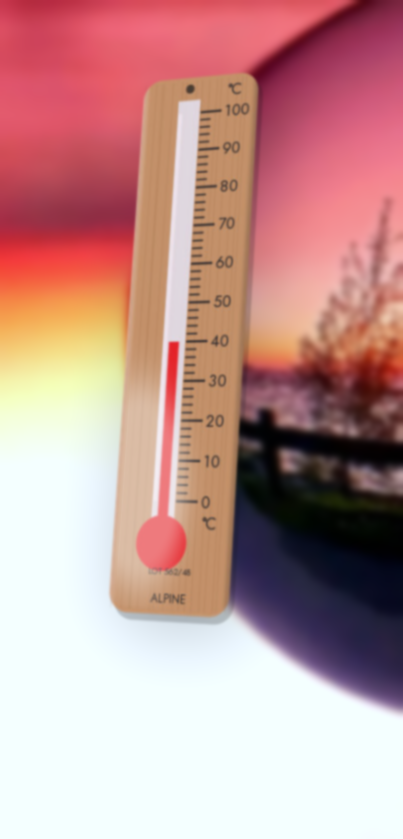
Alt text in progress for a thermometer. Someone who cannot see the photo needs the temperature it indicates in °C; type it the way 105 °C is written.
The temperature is 40 °C
